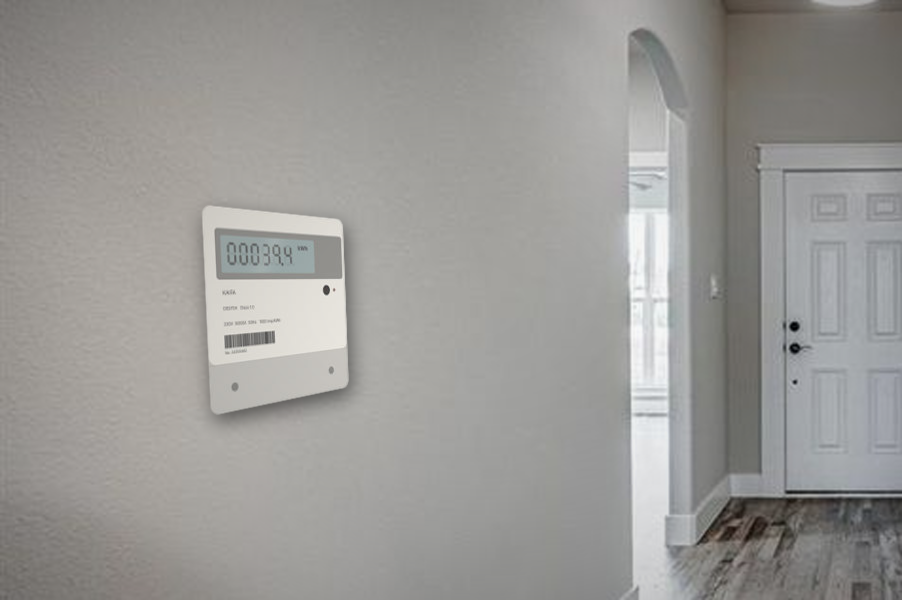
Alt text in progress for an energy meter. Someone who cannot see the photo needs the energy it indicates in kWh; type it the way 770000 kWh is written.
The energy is 39.4 kWh
